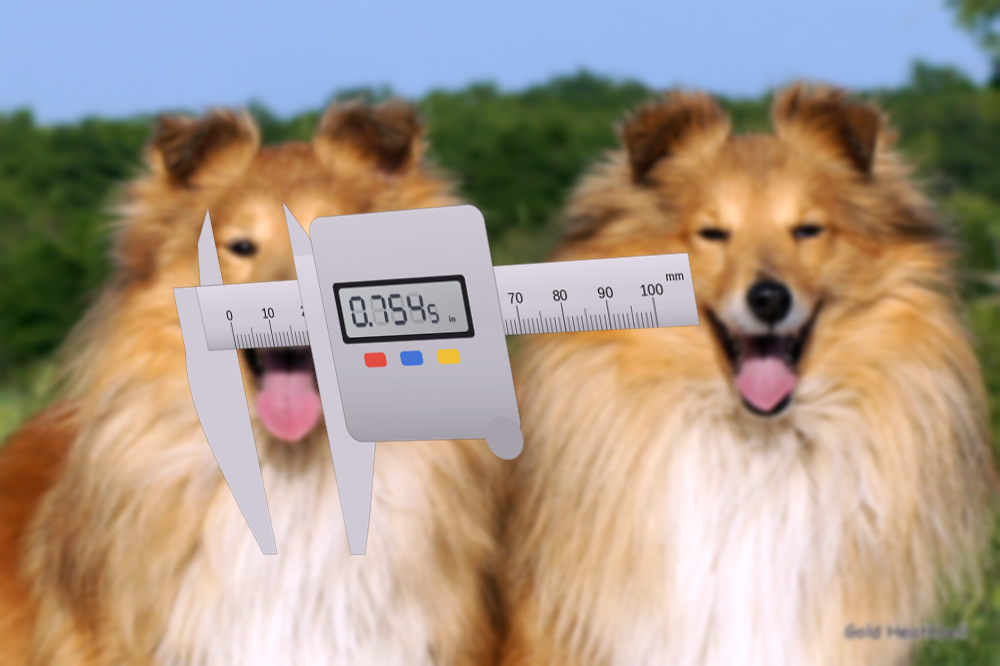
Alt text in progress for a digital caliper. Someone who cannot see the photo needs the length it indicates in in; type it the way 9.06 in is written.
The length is 0.7545 in
